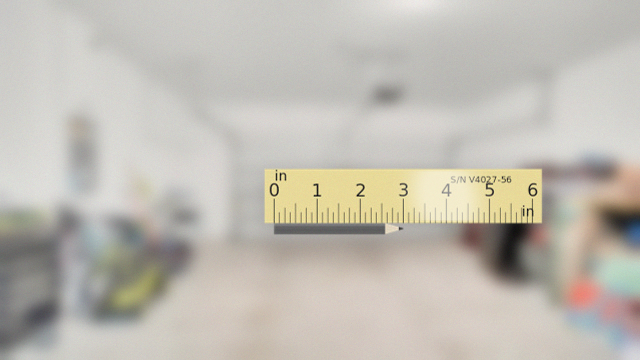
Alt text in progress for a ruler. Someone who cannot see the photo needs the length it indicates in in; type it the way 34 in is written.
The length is 3 in
